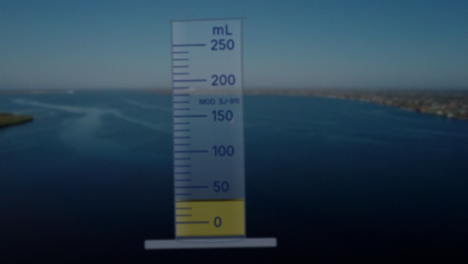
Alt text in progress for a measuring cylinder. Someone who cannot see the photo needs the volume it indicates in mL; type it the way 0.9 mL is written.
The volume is 30 mL
